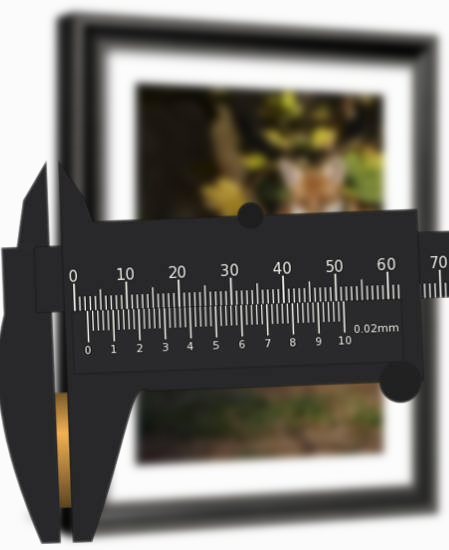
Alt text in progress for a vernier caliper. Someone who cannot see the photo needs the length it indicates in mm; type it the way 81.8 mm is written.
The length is 2.4 mm
